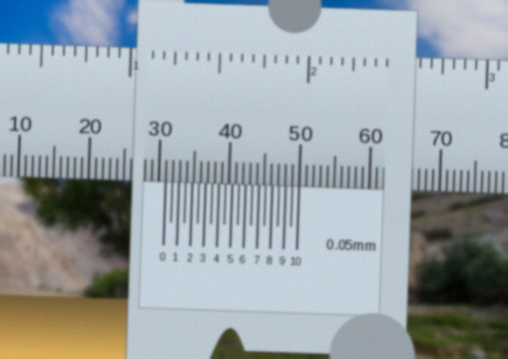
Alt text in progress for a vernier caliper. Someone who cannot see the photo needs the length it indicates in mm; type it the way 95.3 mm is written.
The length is 31.0 mm
